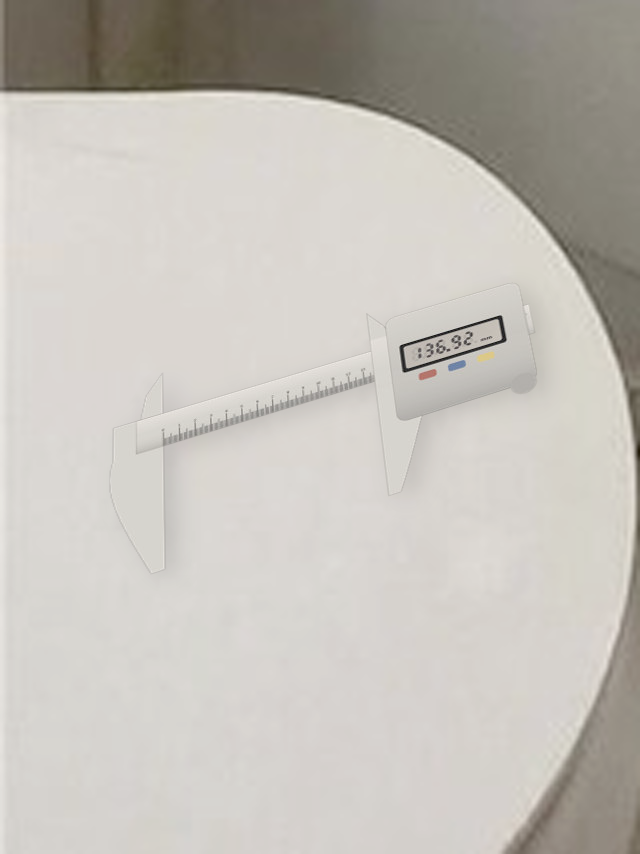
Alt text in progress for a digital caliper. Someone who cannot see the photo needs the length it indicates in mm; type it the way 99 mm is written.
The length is 136.92 mm
